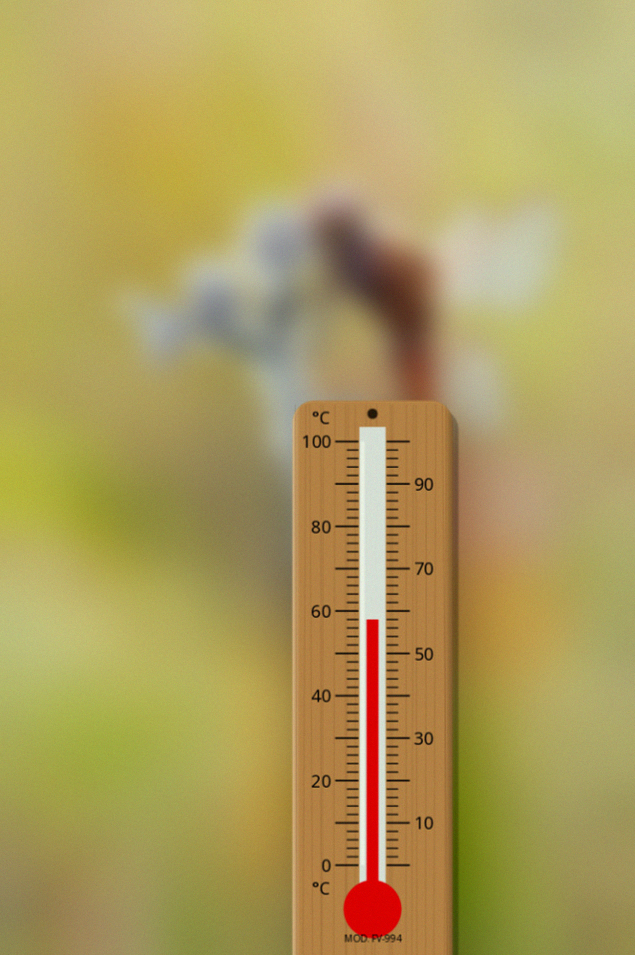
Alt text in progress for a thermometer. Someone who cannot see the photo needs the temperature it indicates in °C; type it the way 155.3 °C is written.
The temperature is 58 °C
